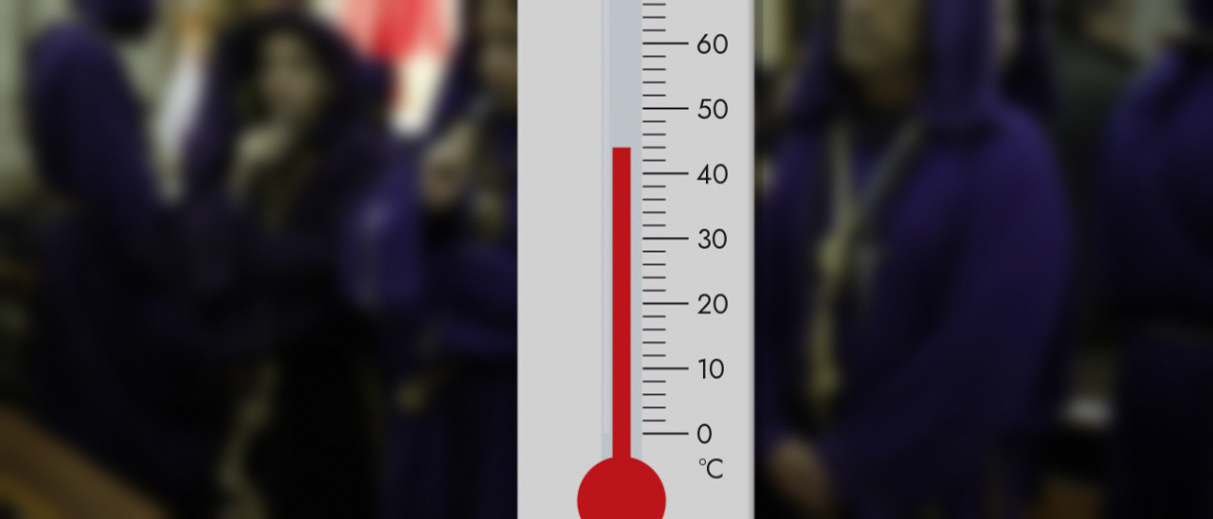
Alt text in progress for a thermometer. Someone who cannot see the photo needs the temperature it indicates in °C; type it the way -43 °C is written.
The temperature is 44 °C
